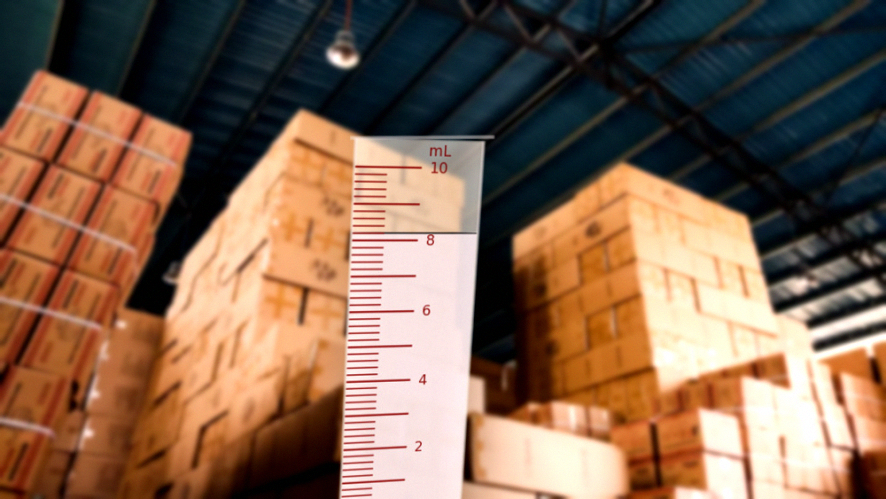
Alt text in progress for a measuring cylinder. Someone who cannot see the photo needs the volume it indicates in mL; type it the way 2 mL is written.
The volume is 8.2 mL
